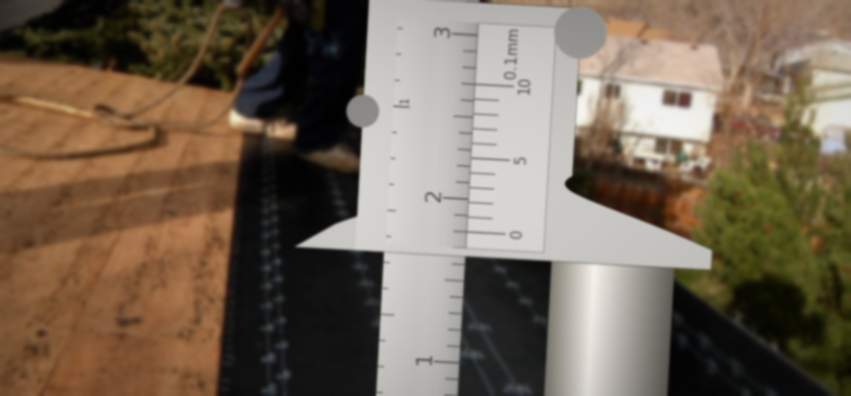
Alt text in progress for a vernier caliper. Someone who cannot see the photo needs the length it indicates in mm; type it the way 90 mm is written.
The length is 18.0 mm
